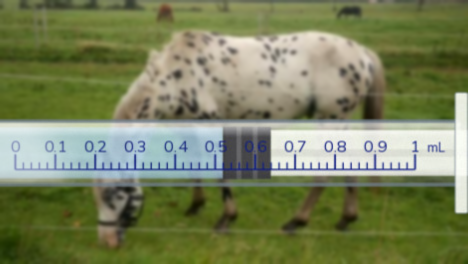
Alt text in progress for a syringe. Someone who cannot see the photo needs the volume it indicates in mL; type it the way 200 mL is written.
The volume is 0.52 mL
